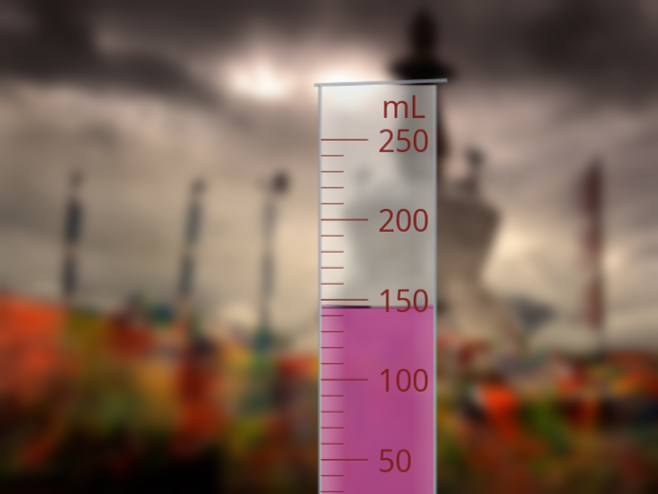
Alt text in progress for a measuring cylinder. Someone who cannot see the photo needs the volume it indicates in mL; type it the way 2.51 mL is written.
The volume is 145 mL
